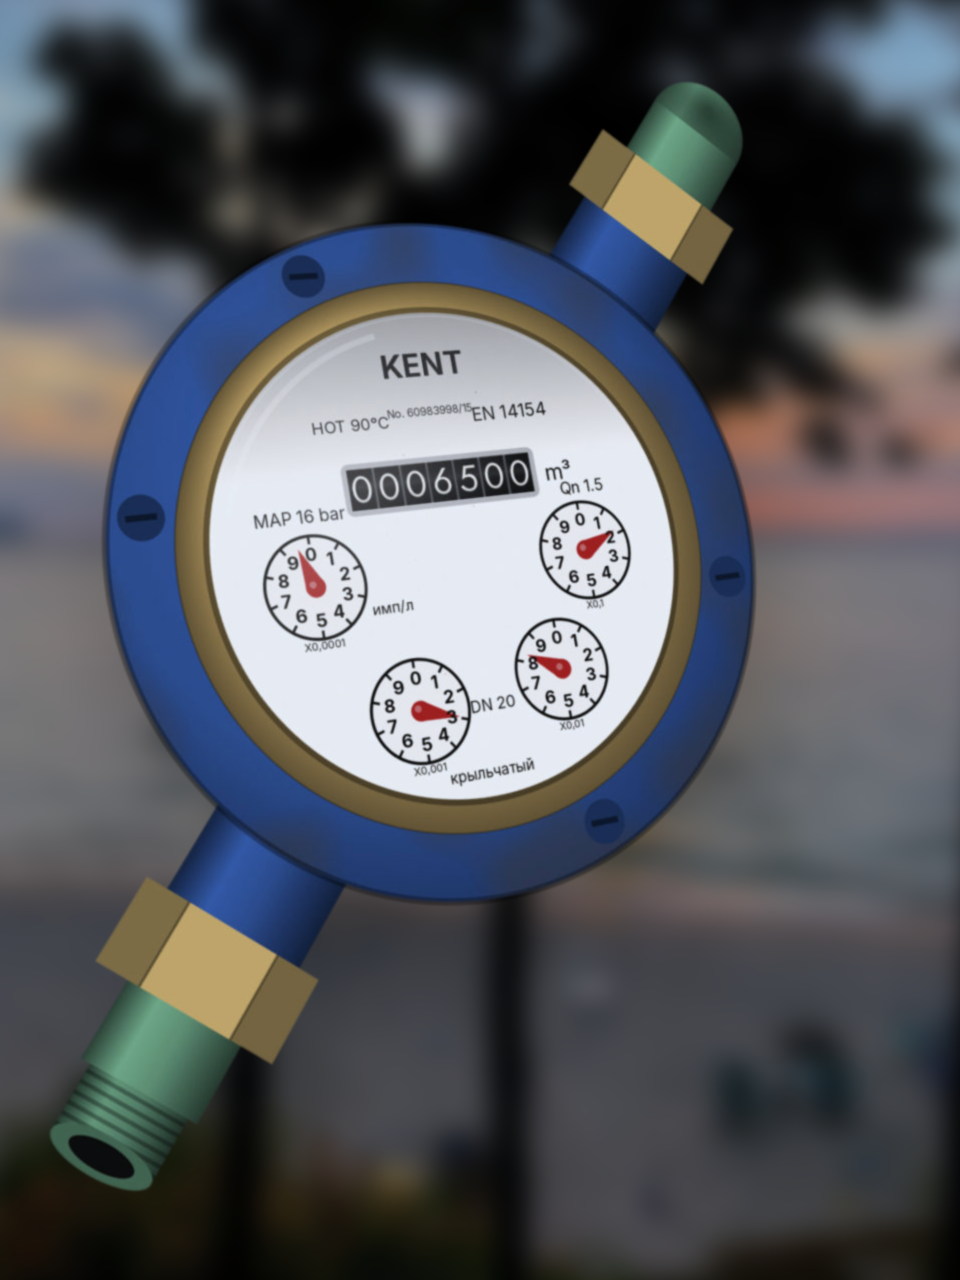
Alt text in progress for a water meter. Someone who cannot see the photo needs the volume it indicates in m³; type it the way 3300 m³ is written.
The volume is 6500.1829 m³
